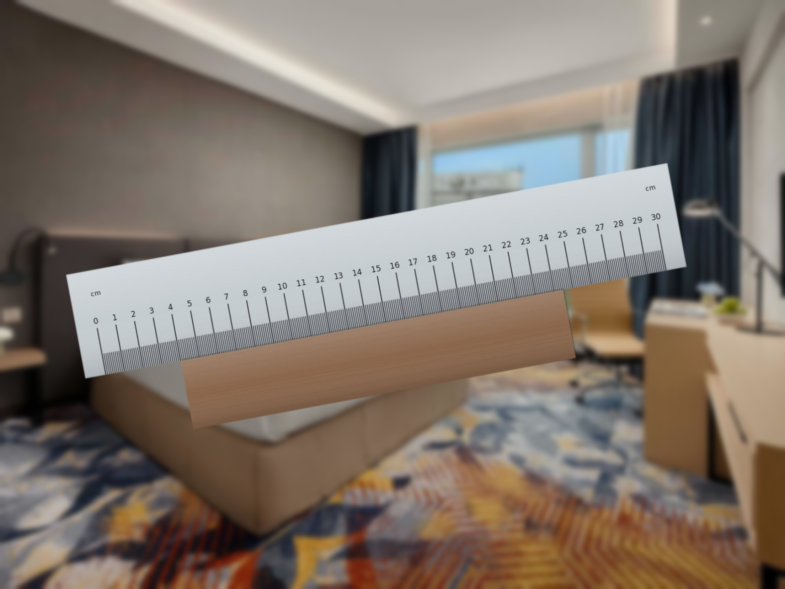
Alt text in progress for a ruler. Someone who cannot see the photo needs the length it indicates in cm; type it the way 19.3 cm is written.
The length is 20.5 cm
